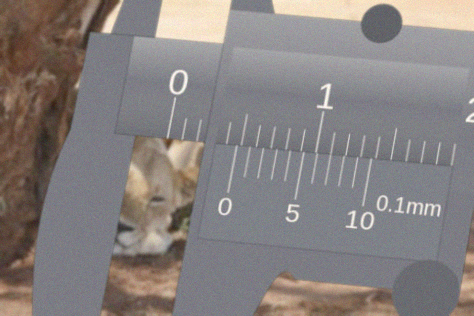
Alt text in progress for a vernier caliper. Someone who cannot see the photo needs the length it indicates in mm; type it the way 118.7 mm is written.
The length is 4.7 mm
